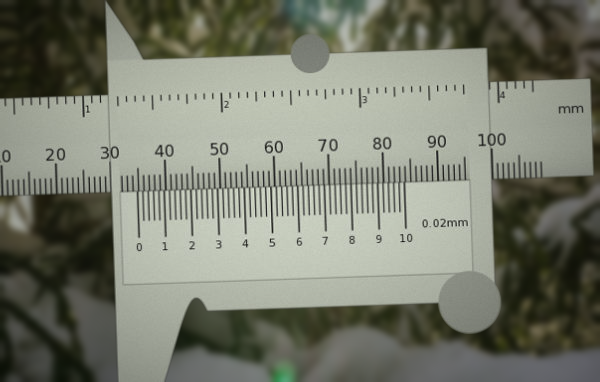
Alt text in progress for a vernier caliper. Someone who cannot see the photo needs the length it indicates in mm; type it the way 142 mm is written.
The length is 34.8 mm
